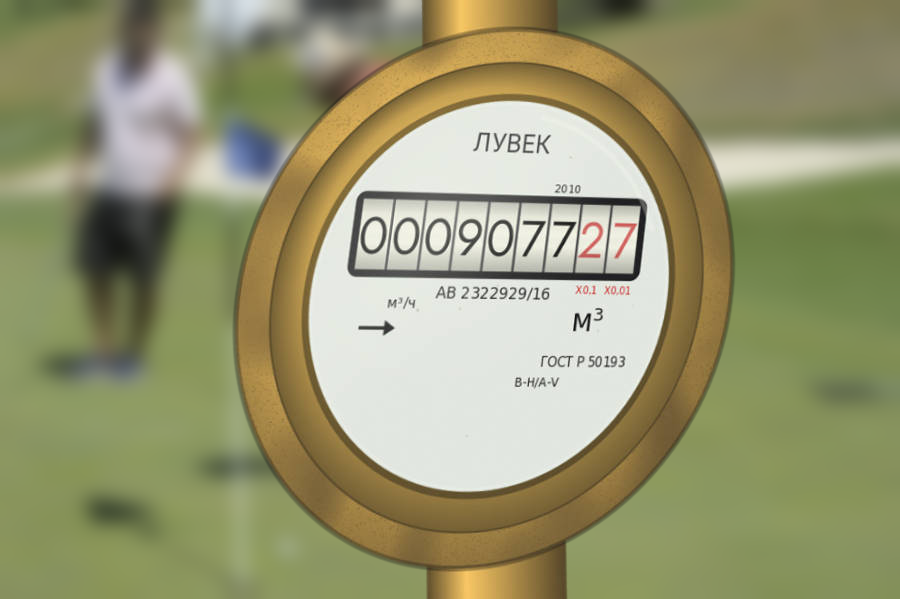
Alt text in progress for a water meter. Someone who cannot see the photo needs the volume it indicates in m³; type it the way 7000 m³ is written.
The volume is 9077.27 m³
